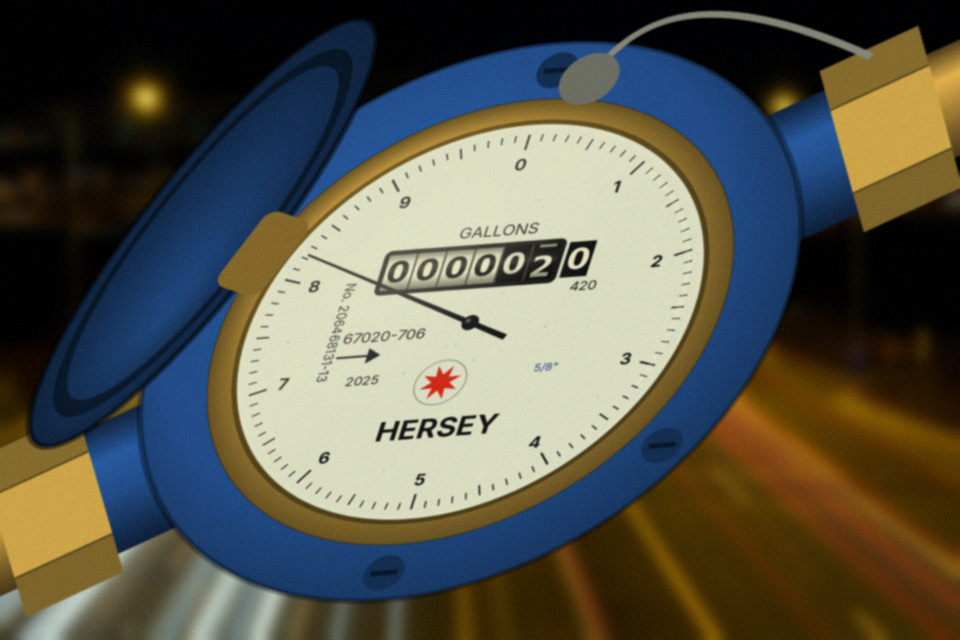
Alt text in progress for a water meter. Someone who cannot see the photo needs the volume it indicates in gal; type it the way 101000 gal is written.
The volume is 18.2 gal
